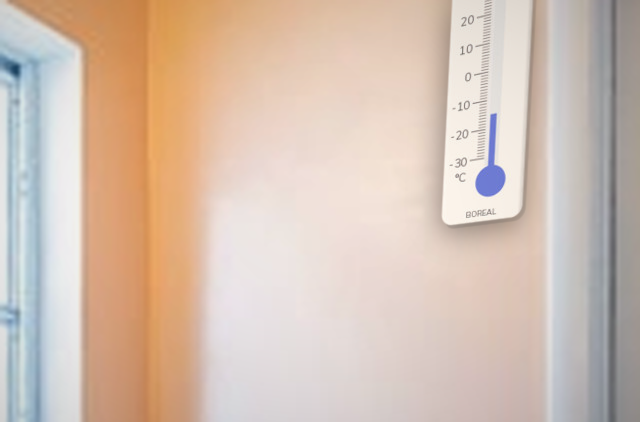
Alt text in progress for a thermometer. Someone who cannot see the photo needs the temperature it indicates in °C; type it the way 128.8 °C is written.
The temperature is -15 °C
